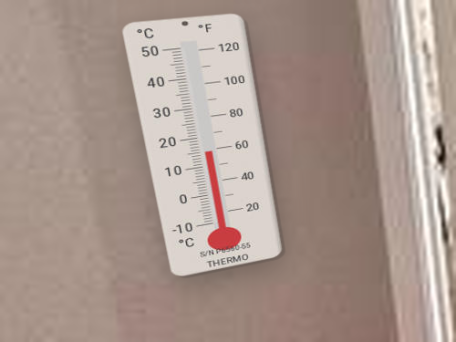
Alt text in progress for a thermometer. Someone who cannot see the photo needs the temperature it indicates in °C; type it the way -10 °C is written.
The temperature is 15 °C
